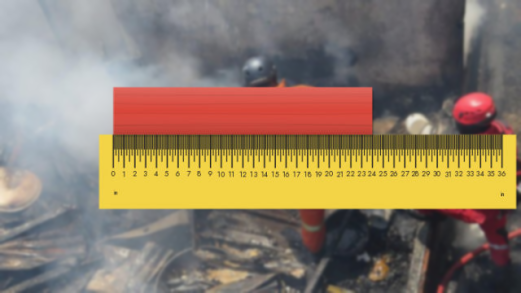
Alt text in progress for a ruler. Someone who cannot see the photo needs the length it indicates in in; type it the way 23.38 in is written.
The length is 24 in
